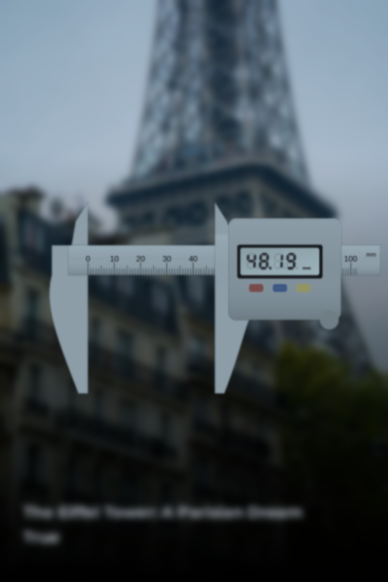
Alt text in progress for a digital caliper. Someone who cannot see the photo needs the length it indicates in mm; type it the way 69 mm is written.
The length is 48.19 mm
